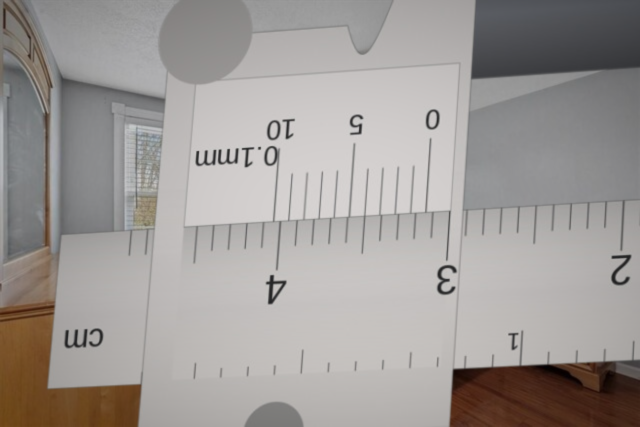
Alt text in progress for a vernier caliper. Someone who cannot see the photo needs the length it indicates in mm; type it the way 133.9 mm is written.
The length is 31.4 mm
